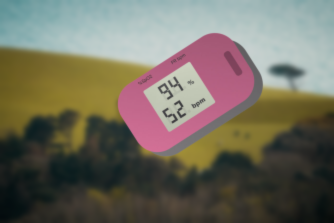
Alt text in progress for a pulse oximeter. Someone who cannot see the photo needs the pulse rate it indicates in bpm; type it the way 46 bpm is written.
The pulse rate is 52 bpm
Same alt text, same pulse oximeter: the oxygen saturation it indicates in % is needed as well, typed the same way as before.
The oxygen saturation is 94 %
